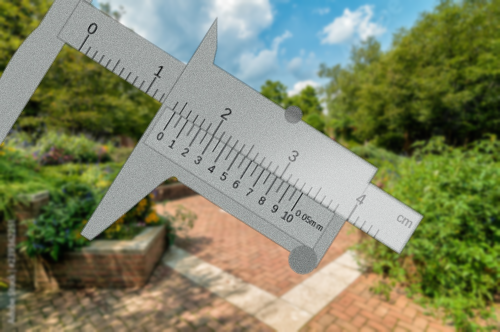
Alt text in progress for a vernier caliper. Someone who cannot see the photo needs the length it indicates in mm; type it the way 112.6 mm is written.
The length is 14.4 mm
